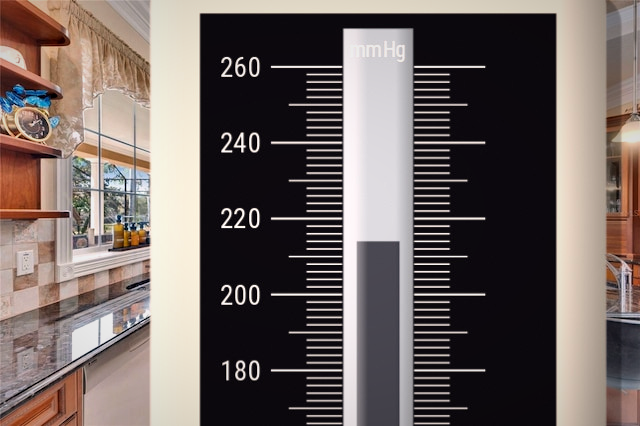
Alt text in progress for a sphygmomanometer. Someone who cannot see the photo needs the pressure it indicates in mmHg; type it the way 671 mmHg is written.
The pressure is 214 mmHg
